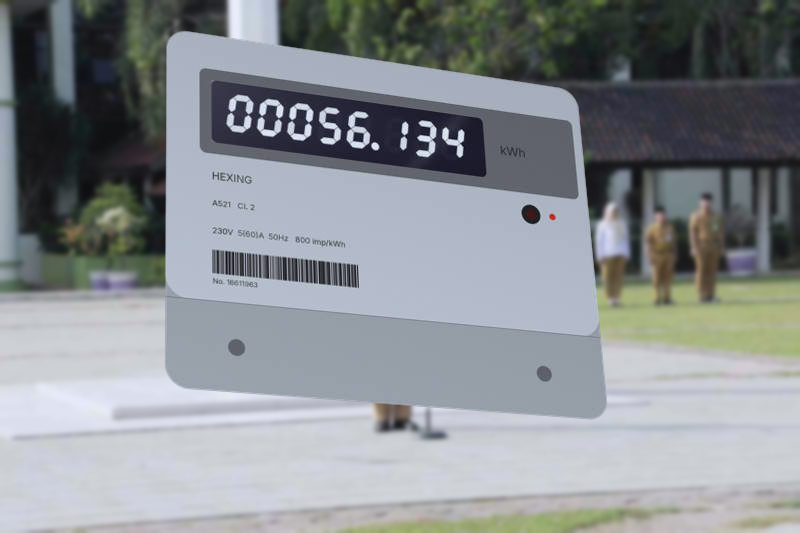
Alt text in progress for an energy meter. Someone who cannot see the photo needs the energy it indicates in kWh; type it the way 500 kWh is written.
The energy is 56.134 kWh
